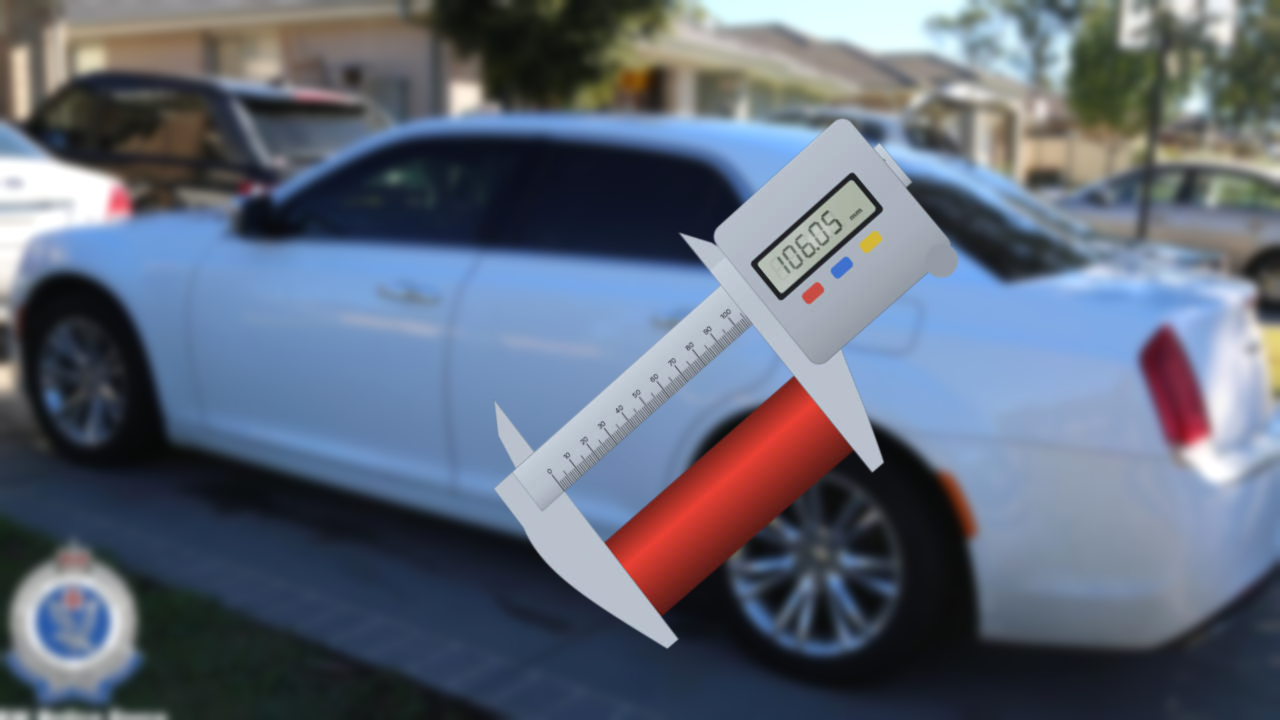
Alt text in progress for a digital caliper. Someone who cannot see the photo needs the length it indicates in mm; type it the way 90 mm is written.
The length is 106.05 mm
